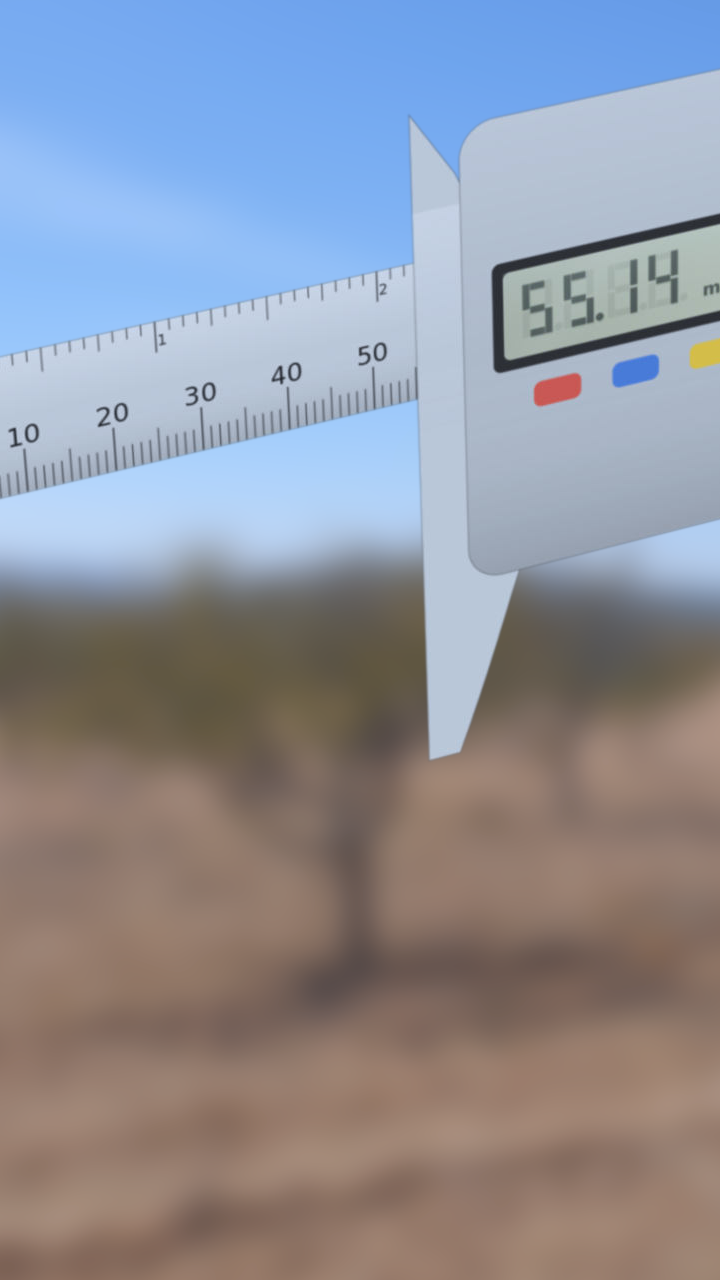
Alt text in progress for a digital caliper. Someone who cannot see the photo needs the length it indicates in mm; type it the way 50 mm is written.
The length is 55.14 mm
